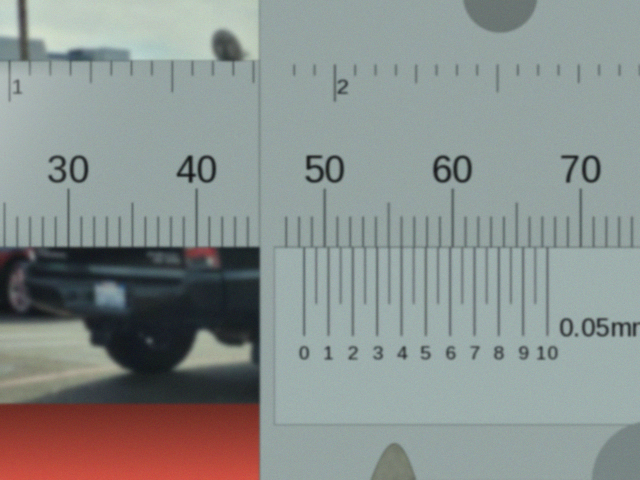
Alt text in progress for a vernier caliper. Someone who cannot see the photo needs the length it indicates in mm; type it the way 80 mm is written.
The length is 48.4 mm
